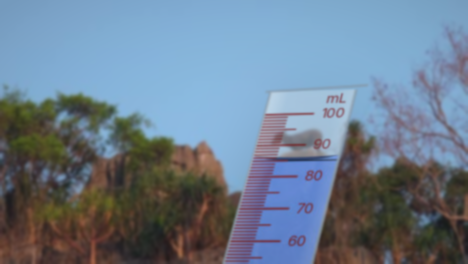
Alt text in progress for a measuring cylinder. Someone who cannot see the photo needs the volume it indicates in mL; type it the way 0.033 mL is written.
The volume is 85 mL
